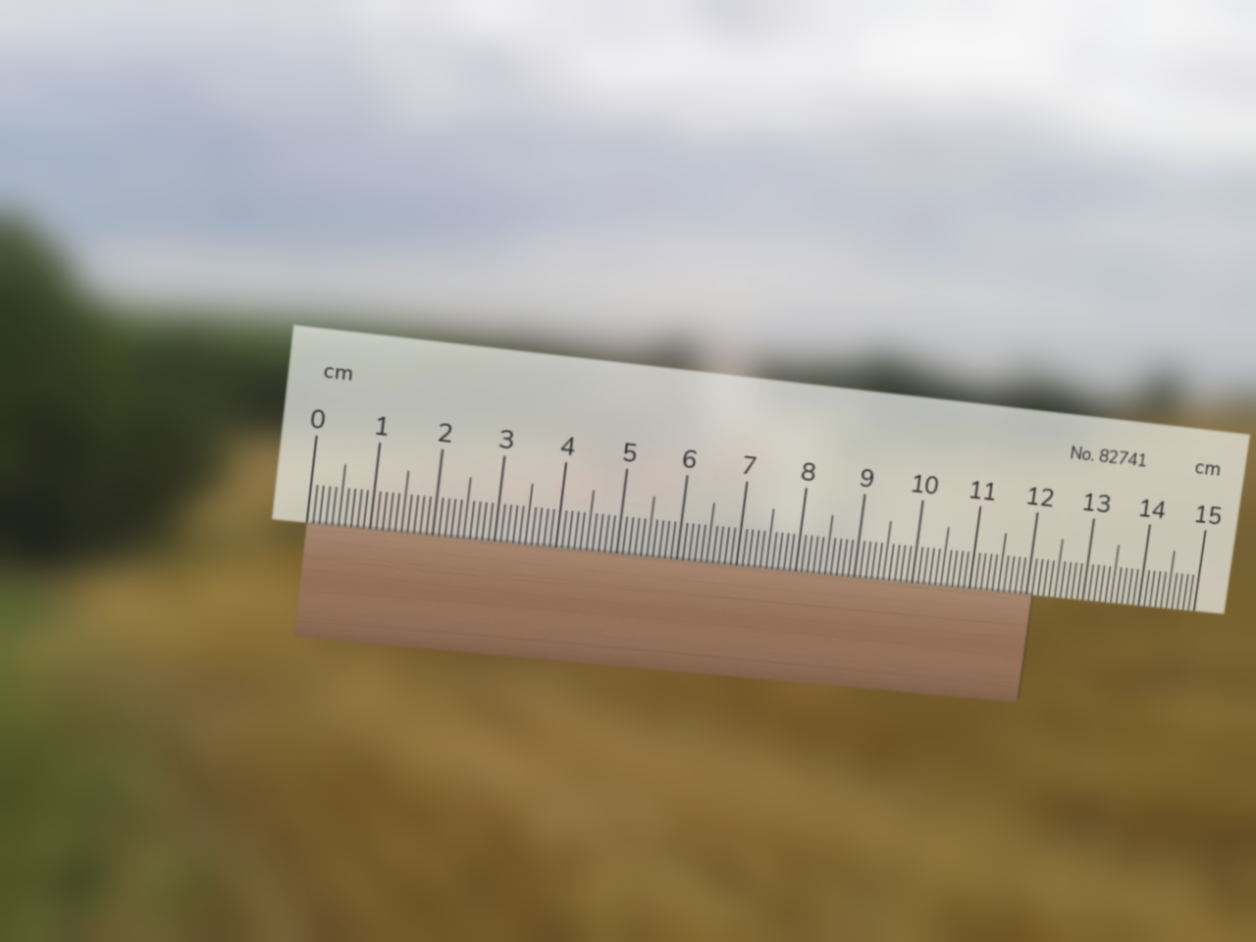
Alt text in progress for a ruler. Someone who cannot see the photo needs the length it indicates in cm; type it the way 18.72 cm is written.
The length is 12.1 cm
